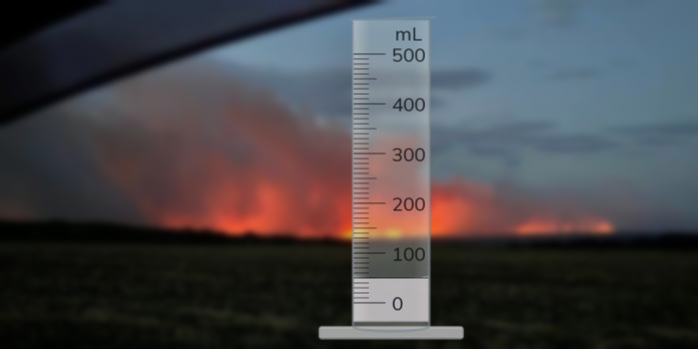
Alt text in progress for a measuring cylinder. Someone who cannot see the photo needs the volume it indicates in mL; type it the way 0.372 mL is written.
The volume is 50 mL
